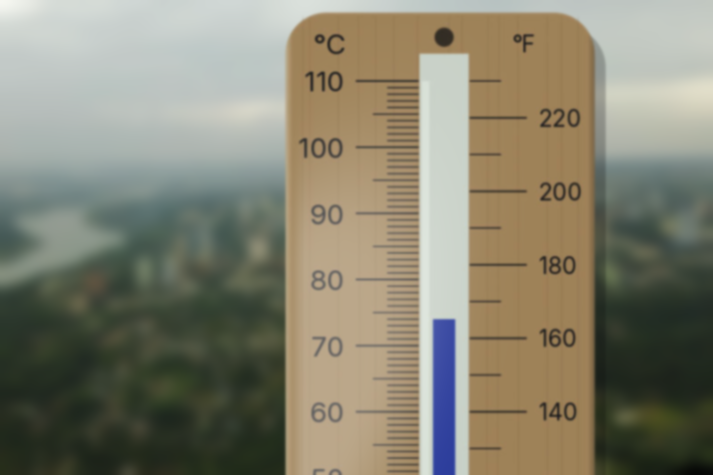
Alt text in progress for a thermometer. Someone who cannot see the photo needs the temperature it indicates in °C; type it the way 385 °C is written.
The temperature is 74 °C
